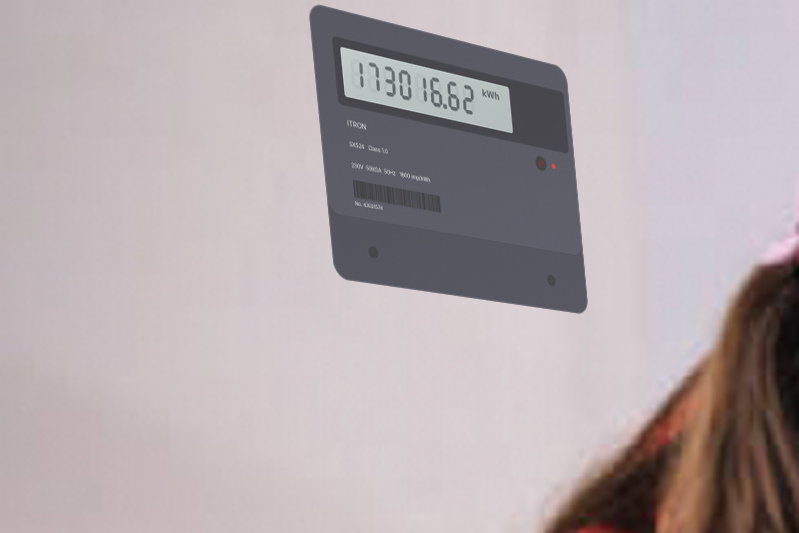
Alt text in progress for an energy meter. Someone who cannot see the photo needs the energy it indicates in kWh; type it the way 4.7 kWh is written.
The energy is 173016.62 kWh
